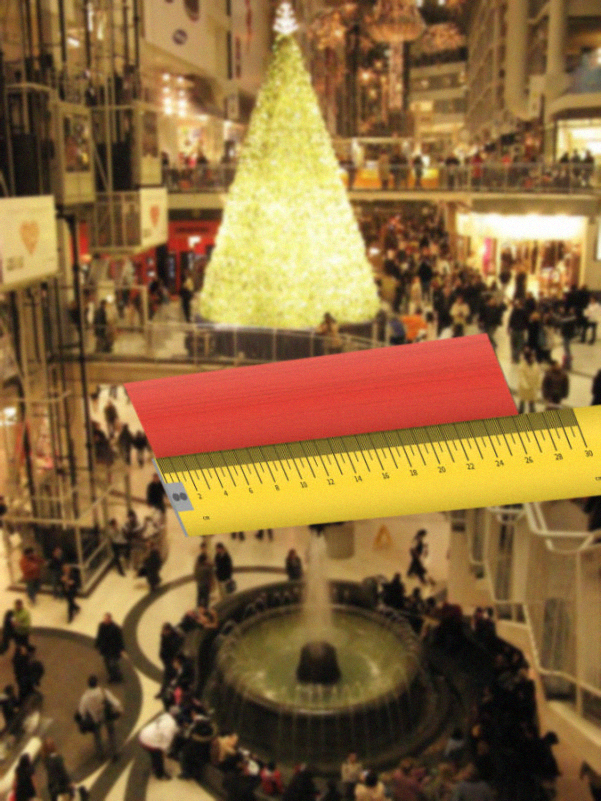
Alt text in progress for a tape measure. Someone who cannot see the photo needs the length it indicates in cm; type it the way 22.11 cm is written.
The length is 26.5 cm
